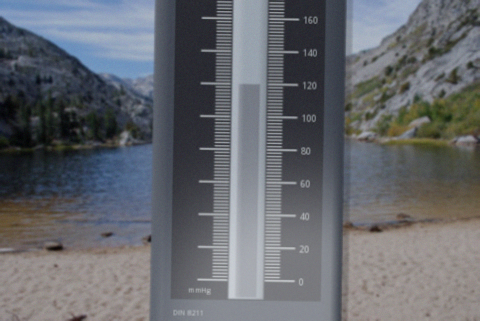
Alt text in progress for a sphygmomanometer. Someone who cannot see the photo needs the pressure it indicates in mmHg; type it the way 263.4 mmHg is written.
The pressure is 120 mmHg
